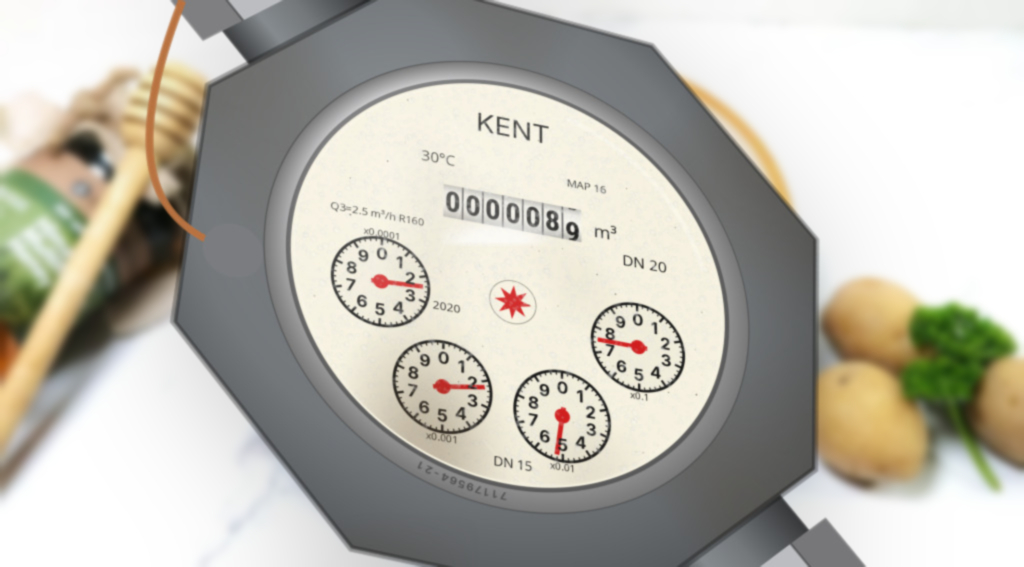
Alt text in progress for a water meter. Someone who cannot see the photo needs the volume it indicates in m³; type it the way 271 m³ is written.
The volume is 88.7522 m³
